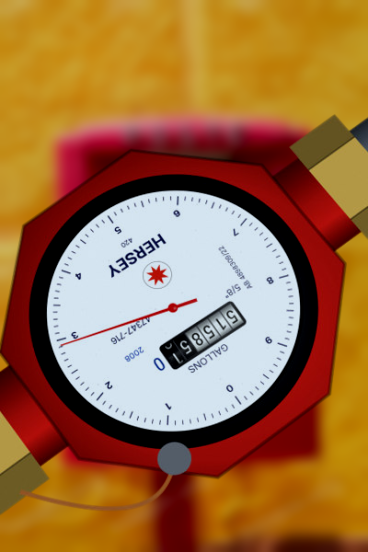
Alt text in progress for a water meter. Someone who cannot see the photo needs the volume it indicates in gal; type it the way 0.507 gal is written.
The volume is 5158512.9 gal
